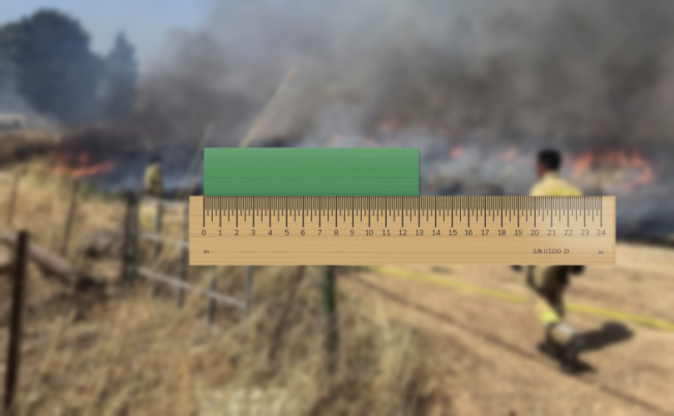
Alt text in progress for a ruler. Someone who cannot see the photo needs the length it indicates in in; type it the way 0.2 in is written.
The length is 13 in
